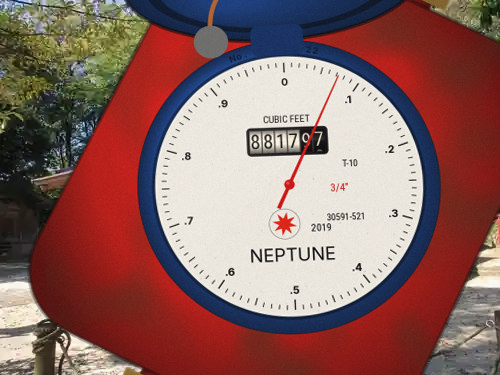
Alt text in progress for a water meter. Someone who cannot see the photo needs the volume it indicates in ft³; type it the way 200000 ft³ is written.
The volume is 881797.07 ft³
